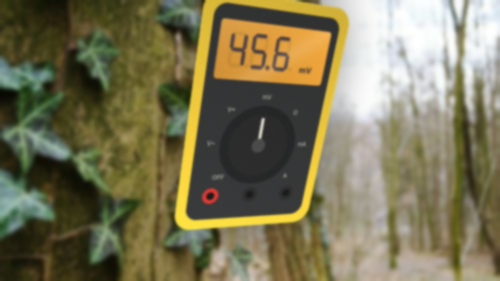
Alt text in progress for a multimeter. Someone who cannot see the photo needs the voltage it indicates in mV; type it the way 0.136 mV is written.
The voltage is 45.6 mV
